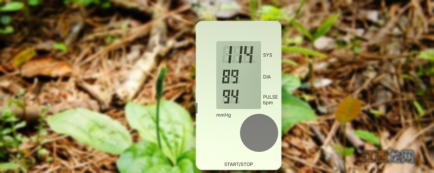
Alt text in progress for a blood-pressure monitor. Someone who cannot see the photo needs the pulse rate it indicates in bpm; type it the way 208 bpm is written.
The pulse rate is 94 bpm
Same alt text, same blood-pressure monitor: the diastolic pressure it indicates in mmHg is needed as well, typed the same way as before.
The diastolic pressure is 89 mmHg
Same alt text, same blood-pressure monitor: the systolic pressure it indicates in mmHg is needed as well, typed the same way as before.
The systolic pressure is 114 mmHg
